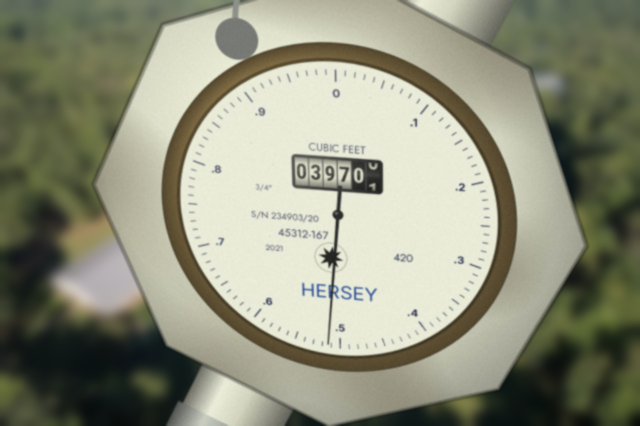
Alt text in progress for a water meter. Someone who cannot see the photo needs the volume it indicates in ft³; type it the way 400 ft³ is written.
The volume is 39700.51 ft³
